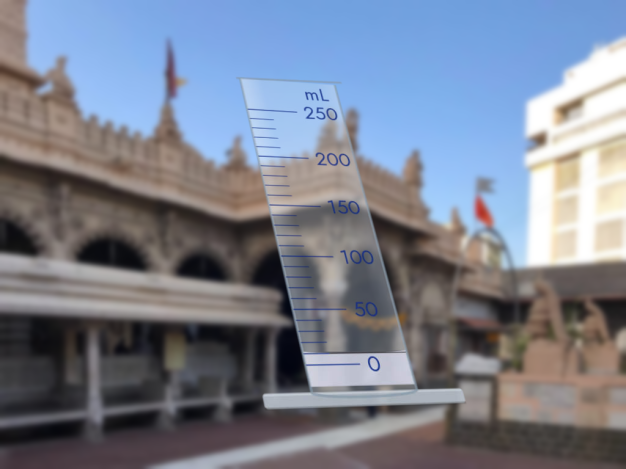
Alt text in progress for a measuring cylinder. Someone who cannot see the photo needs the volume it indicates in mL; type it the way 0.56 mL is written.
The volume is 10 mL
